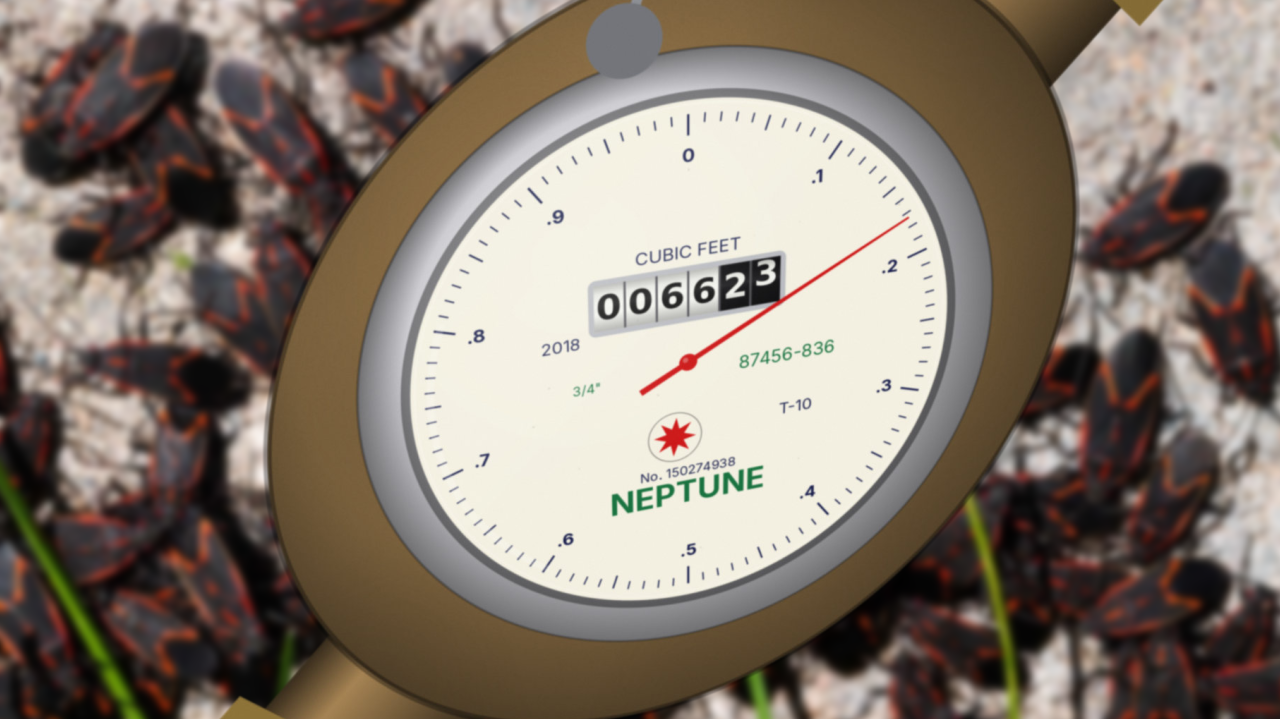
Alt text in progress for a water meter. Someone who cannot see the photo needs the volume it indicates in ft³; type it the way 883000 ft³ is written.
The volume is 6623.17 ft³
